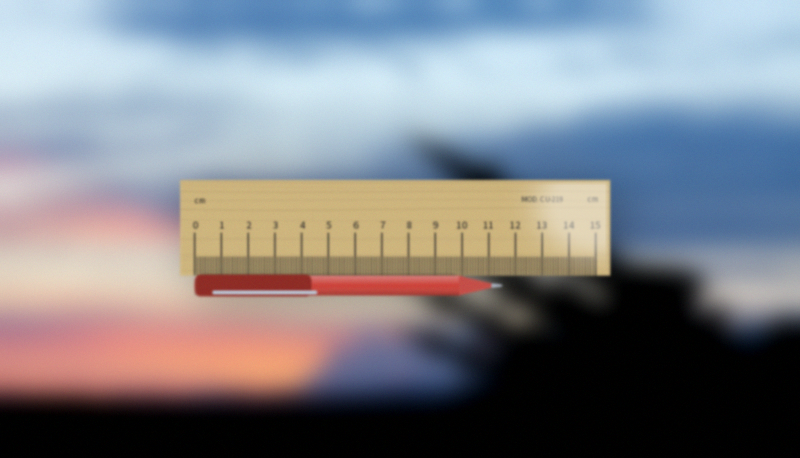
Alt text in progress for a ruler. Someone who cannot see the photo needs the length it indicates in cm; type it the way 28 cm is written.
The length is 11.5 cm
